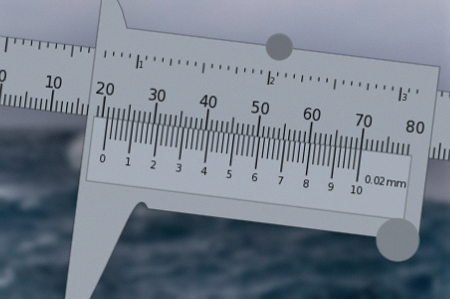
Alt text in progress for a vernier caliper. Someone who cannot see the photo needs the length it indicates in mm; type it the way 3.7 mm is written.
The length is 21.0 mm
